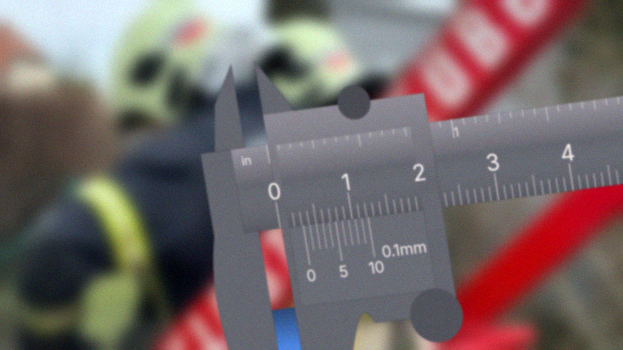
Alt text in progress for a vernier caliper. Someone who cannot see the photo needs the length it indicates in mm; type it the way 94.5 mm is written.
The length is 3.2 mm
